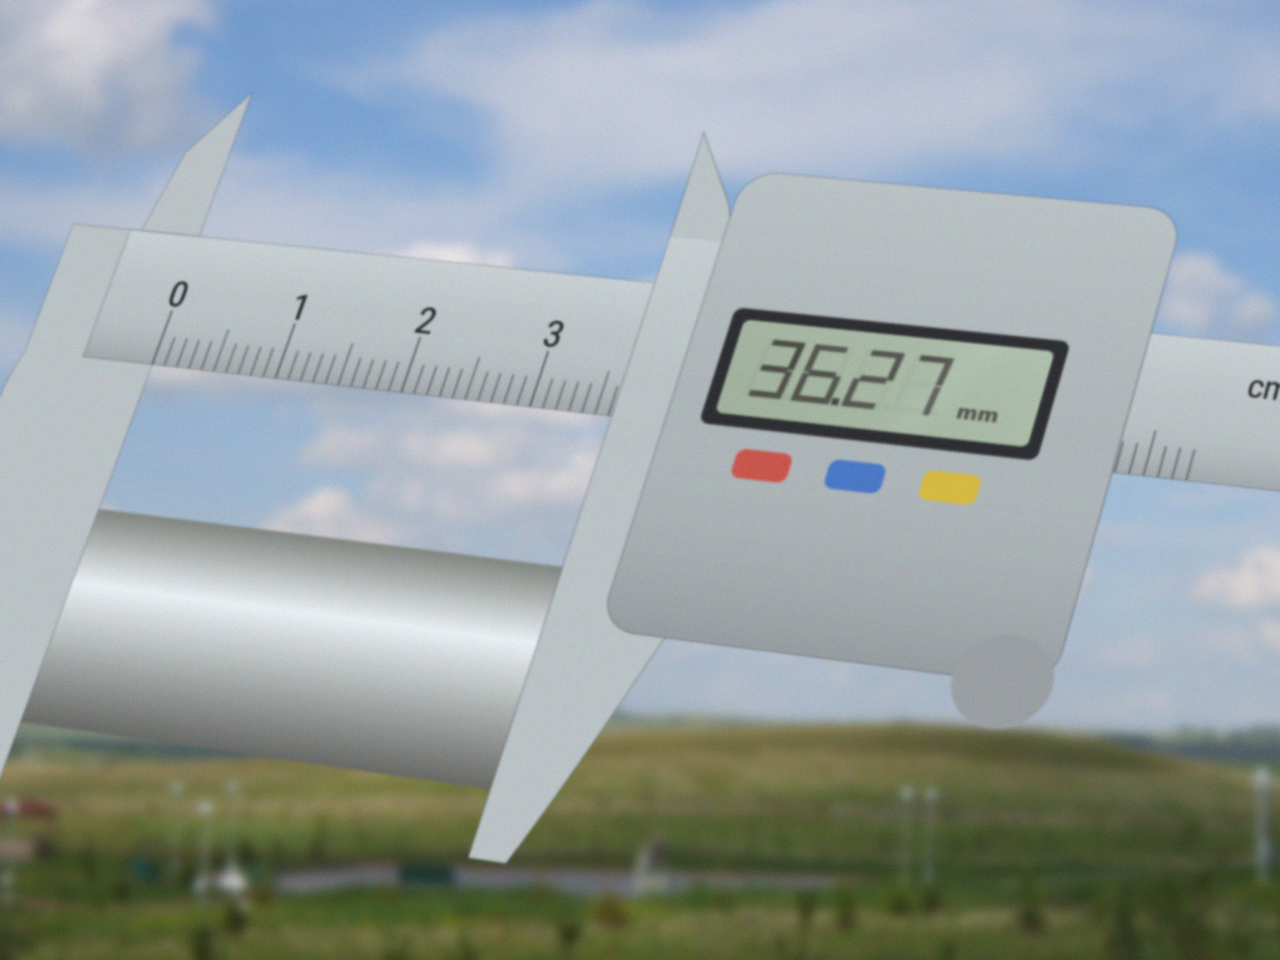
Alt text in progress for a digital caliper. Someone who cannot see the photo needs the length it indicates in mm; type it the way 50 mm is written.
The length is 36.27 mm
